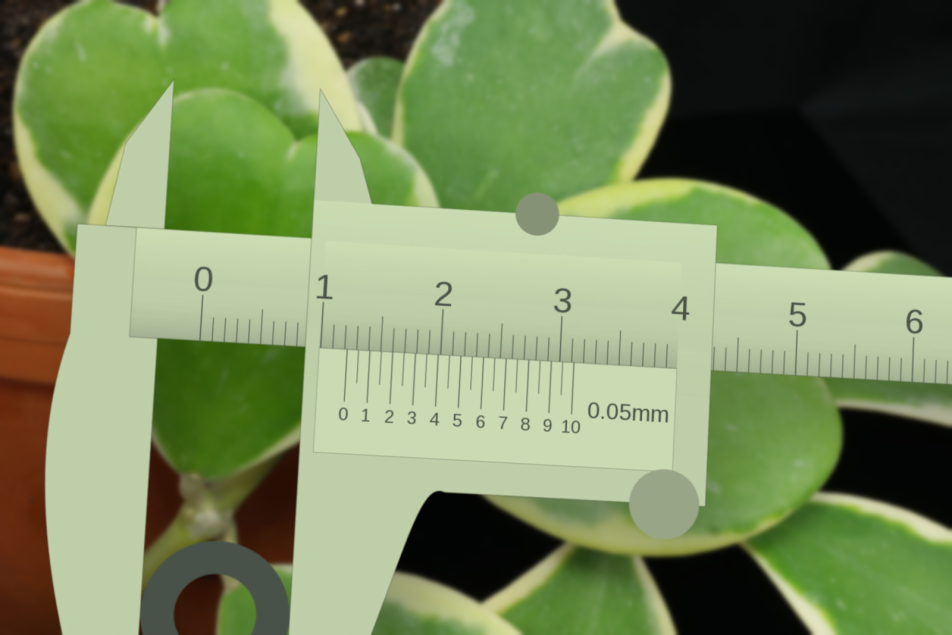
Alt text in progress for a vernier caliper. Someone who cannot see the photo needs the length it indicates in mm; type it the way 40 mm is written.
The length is 12.2 mm
